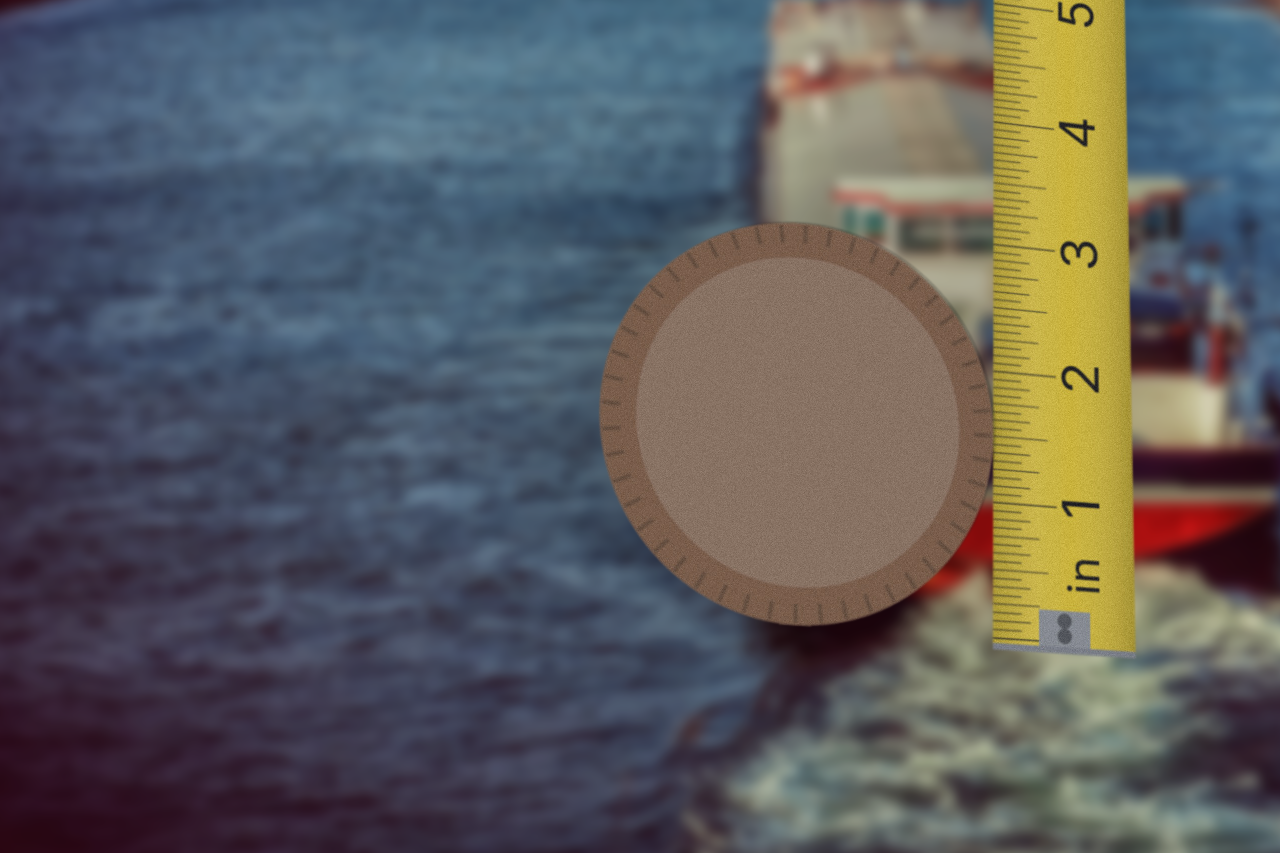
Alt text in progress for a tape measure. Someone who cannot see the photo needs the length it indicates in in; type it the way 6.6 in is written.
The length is 3 in
